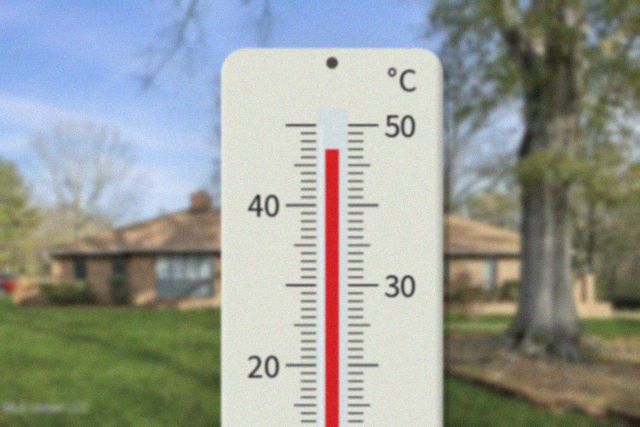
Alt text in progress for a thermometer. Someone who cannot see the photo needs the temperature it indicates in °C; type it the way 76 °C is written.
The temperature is 47 °C
